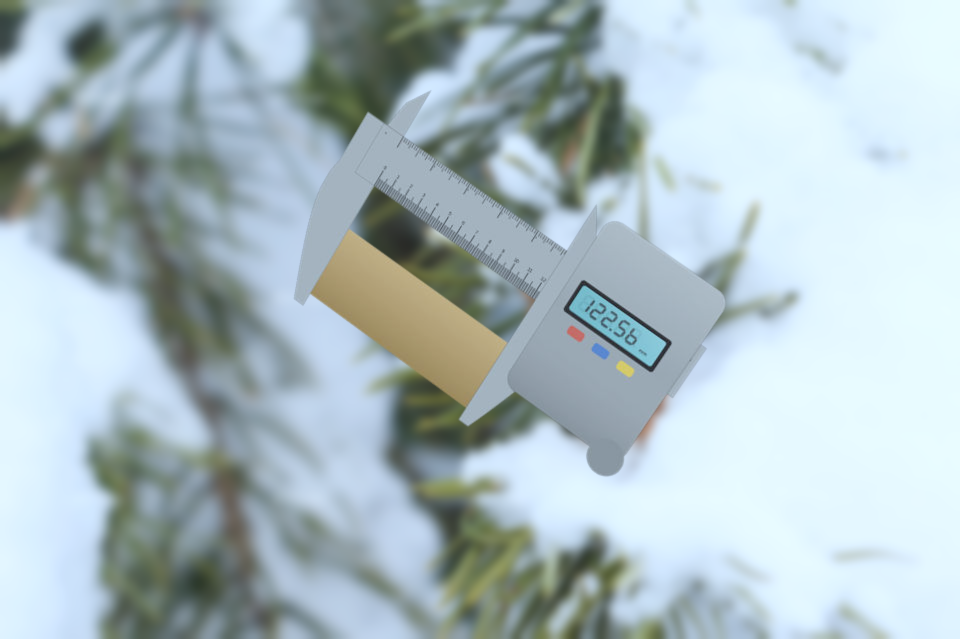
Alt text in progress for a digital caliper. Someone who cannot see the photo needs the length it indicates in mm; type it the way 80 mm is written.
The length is 122.56 mm
